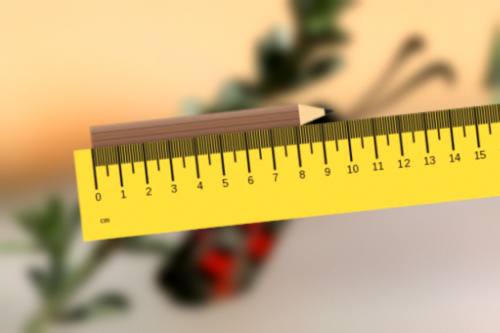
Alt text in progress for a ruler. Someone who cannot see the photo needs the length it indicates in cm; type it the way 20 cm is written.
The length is 9.5 cm
